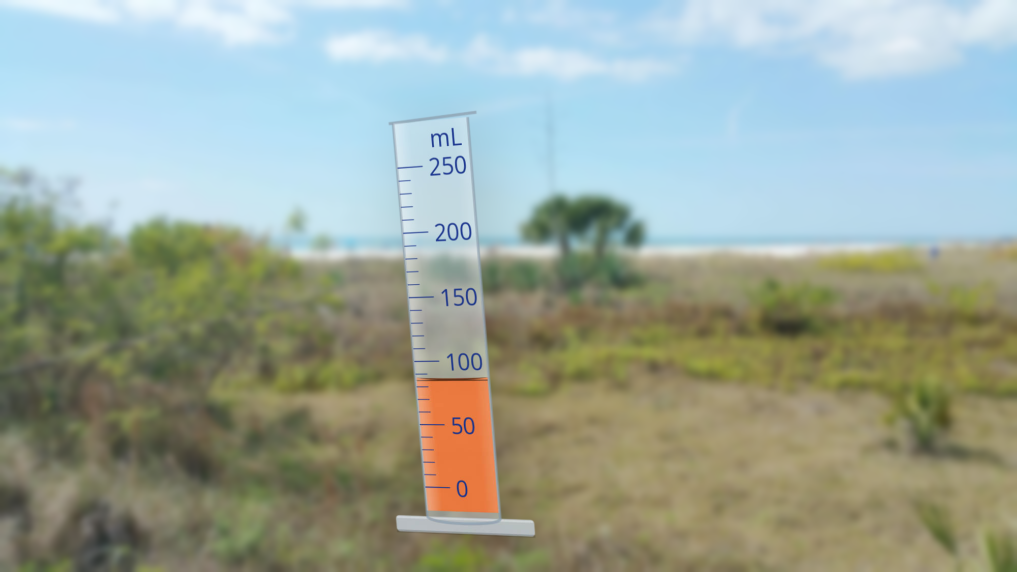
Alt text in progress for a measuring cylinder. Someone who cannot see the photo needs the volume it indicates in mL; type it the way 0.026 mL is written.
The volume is 85 mL
